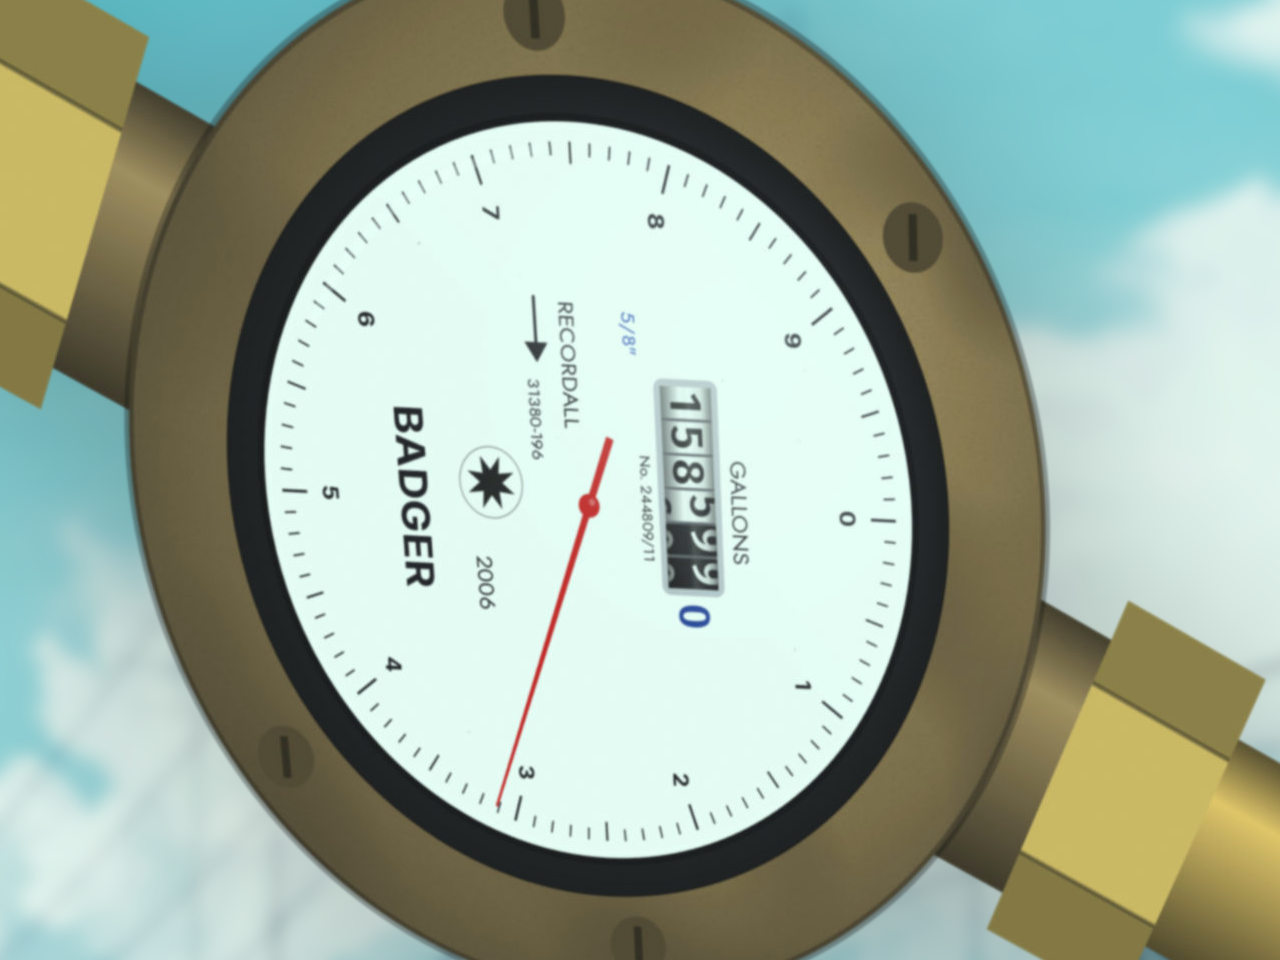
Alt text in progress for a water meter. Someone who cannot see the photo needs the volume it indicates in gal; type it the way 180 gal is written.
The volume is 1585993.1 gal
